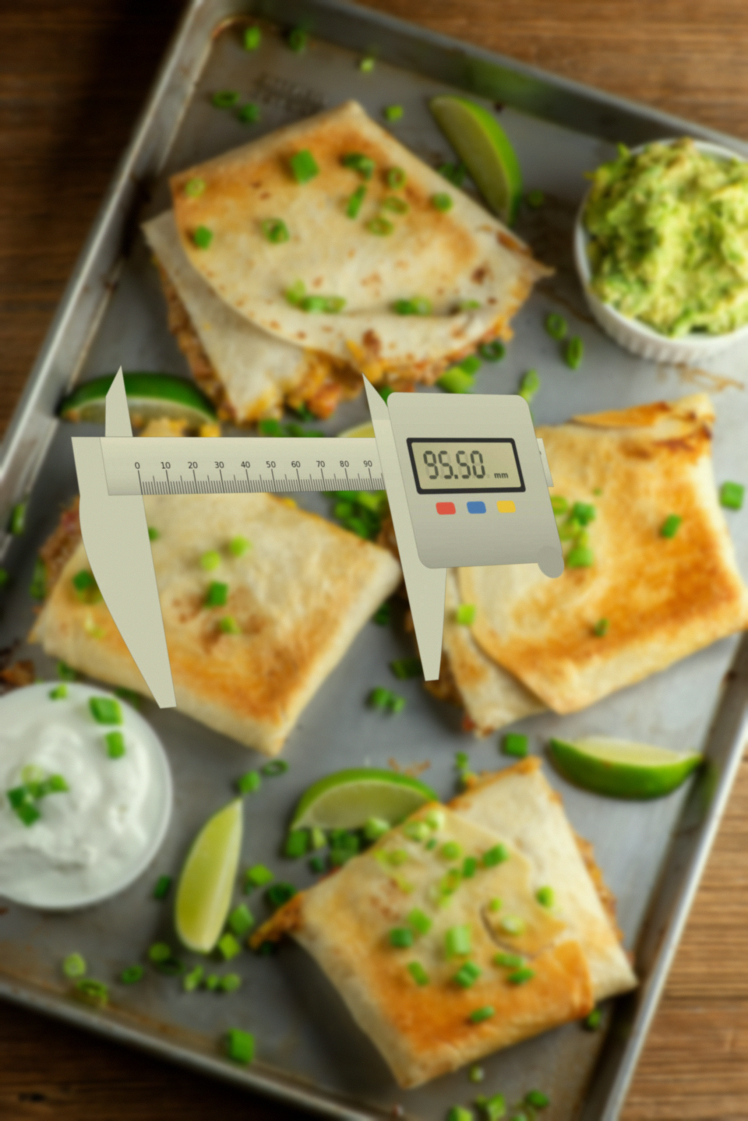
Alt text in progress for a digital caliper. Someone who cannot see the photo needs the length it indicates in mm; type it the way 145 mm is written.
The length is 95.50 mm
